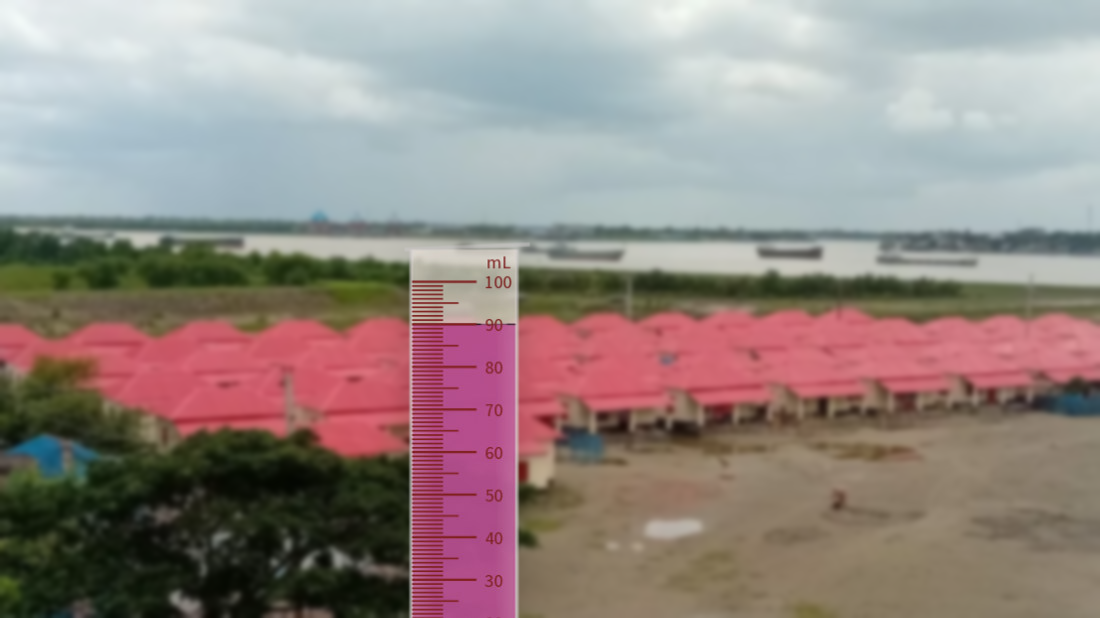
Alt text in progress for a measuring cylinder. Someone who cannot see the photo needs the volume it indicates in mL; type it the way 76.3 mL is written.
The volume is 90 mL
